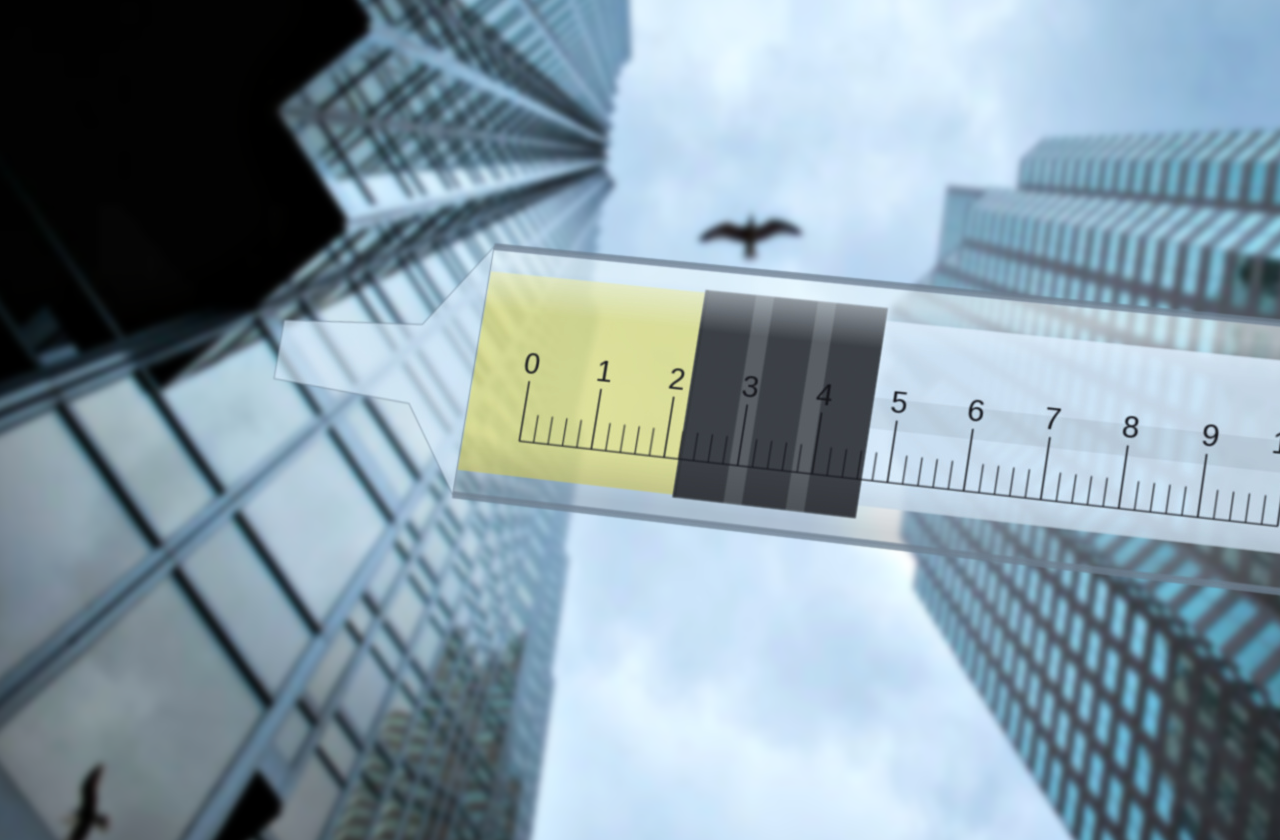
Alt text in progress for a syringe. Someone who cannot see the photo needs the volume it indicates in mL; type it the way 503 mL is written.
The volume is 2.2 mL
